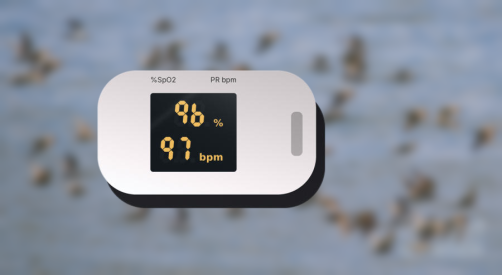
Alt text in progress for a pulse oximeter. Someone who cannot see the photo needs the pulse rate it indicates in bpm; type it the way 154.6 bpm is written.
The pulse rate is 97 bpm
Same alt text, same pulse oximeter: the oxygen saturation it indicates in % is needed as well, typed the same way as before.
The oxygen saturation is 96 %
